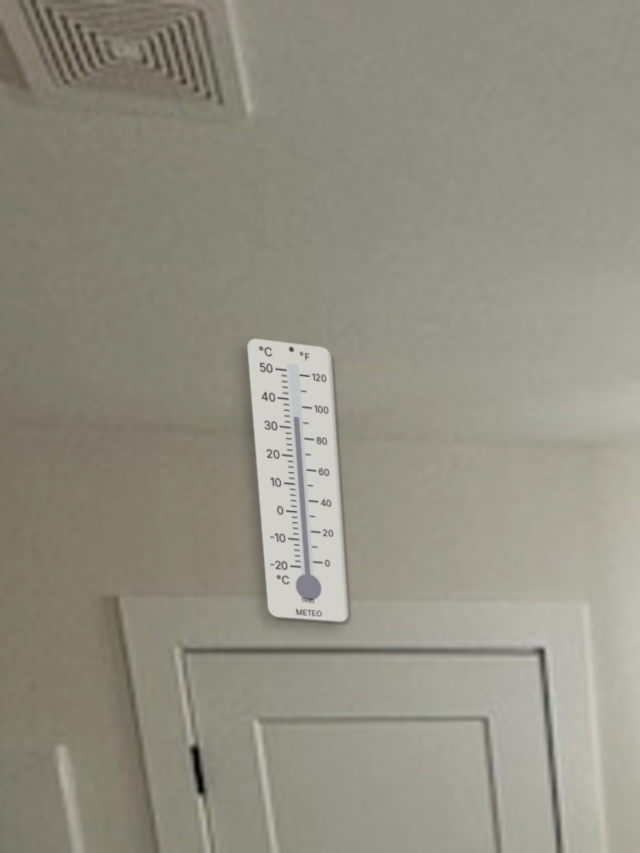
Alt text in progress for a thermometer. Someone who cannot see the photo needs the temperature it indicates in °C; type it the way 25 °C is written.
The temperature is 34 °C
